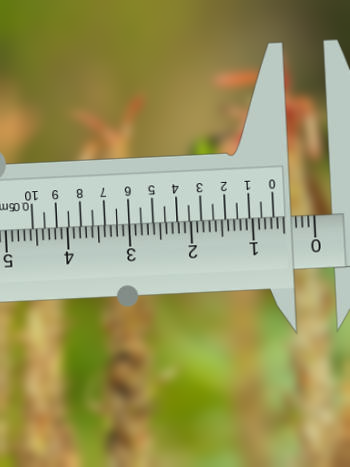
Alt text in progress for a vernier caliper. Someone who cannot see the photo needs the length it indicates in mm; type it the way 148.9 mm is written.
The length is 6.6 mm
